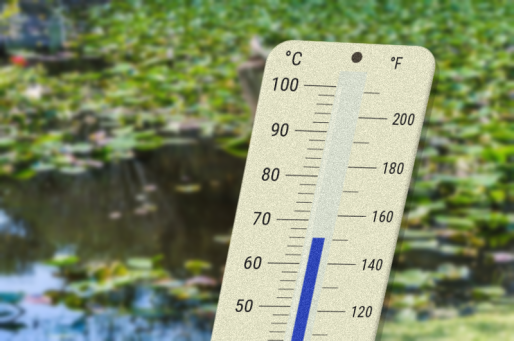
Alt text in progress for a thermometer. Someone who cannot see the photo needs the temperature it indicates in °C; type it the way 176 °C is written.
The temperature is 66 °C
